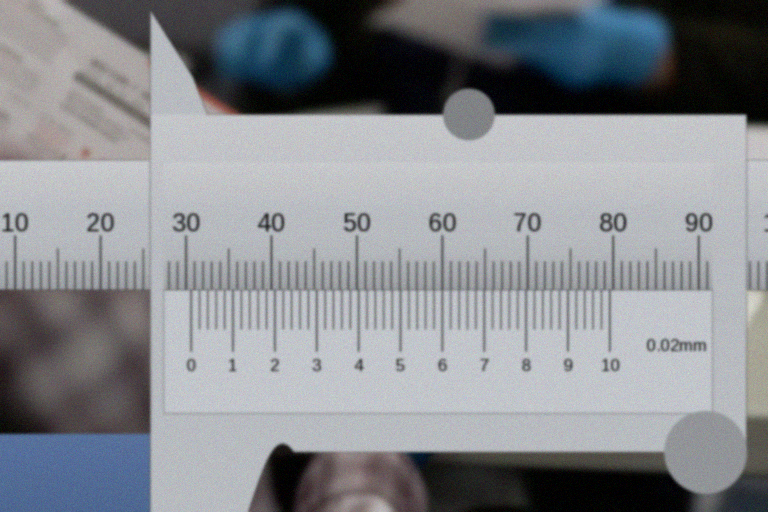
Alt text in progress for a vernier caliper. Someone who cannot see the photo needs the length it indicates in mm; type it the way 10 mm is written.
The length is 30.6 mm
